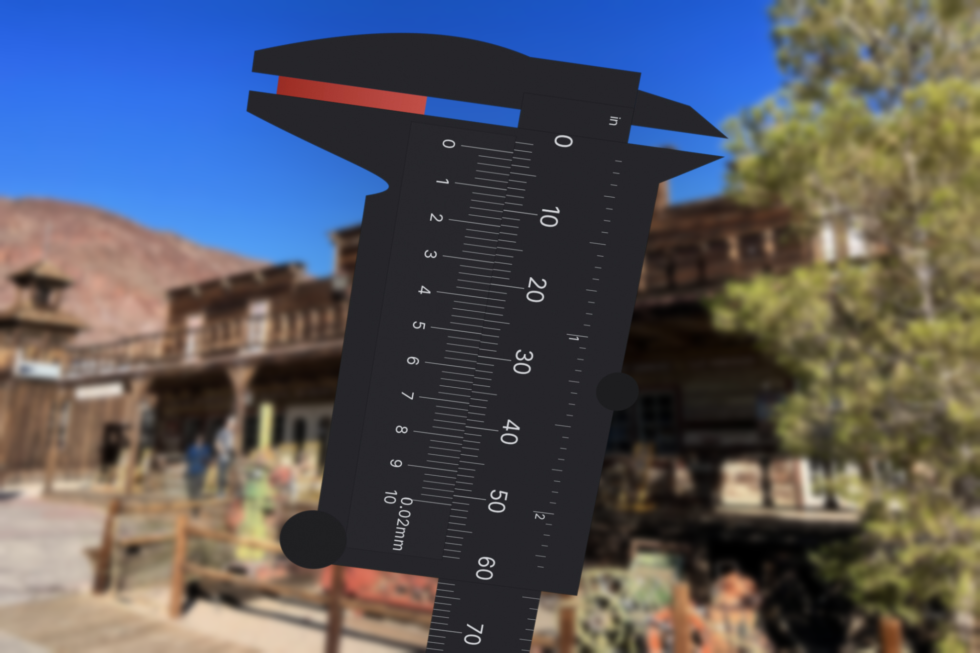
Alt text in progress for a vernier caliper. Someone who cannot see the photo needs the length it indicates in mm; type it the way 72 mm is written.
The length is 2.4 mm
